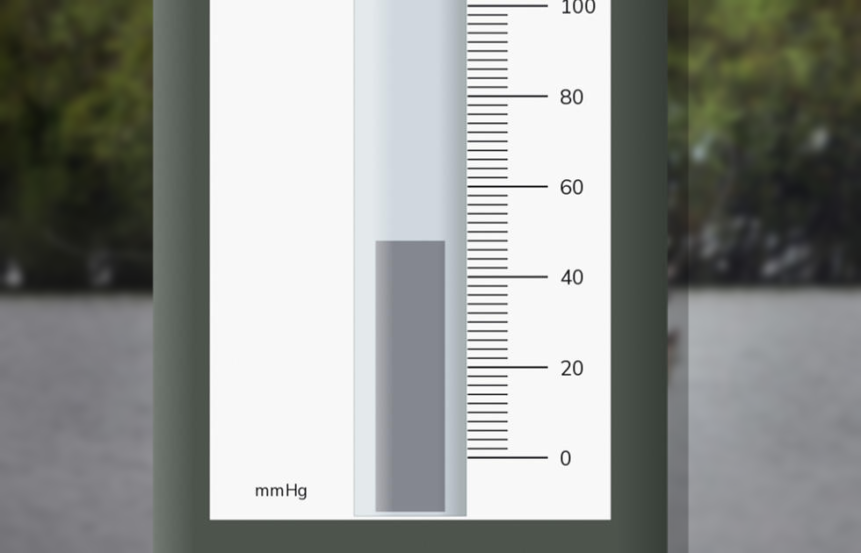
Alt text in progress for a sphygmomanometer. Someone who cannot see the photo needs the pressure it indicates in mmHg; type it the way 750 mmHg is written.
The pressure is 48 mmHg
